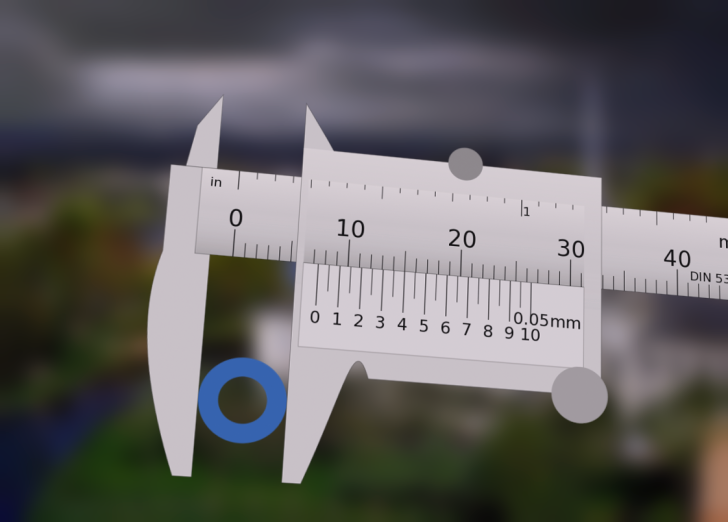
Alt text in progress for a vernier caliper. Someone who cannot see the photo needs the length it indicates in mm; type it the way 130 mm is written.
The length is 7.4 mm
